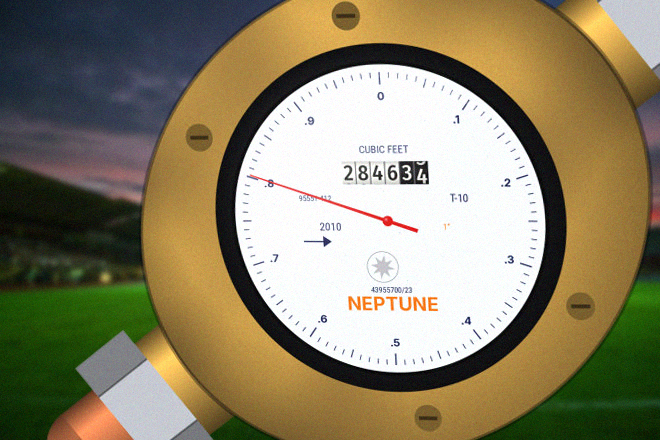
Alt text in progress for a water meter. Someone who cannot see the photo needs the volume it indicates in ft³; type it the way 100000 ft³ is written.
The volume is 284633.80 ft³
